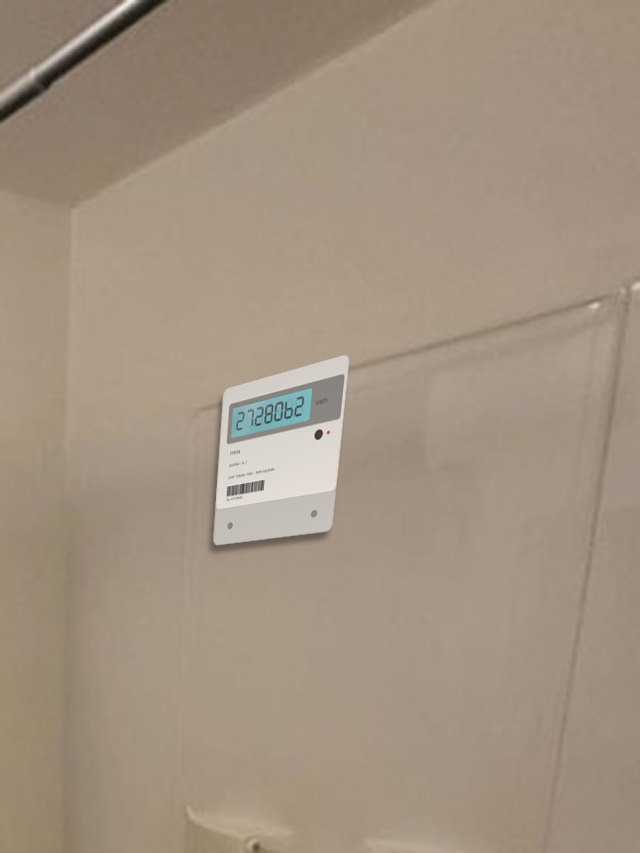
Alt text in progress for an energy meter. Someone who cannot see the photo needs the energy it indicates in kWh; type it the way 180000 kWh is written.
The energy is 2728062 kWh
